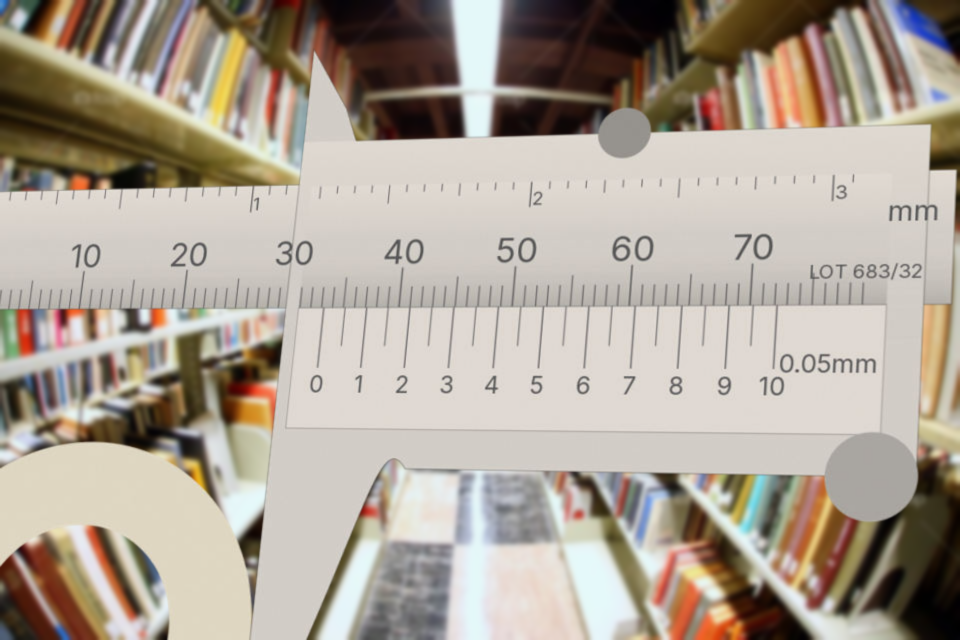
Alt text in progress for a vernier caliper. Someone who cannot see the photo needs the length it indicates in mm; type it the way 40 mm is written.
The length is 33.2 mm
